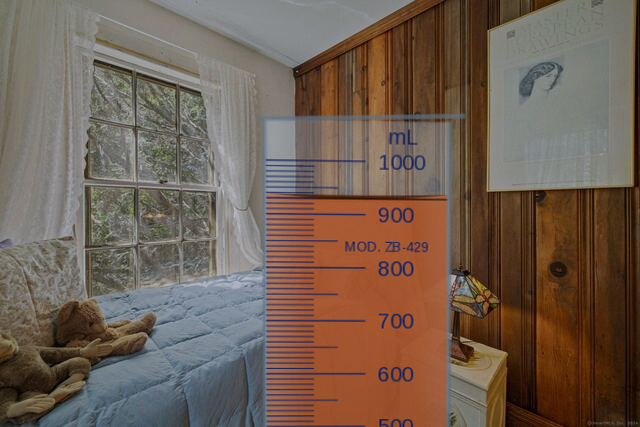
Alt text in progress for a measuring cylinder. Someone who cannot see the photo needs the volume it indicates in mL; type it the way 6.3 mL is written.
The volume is 930 mL
